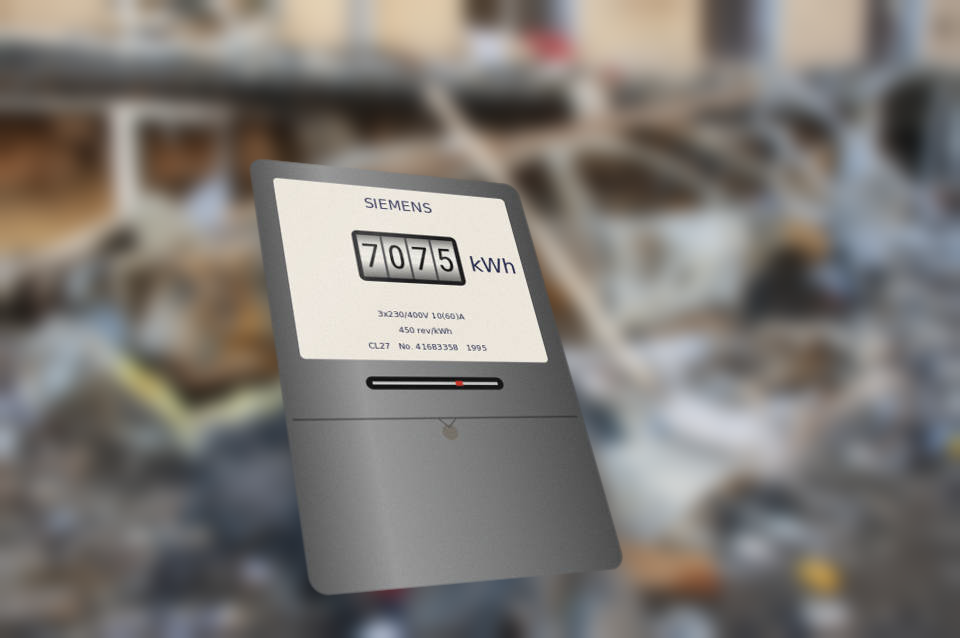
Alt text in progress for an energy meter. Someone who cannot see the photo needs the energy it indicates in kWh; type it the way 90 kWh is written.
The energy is 7075 kWh
